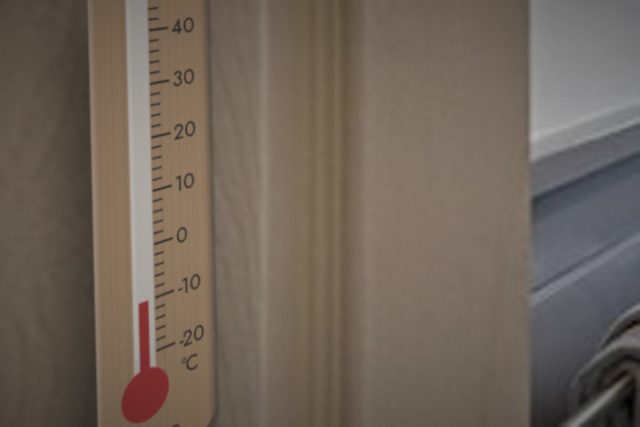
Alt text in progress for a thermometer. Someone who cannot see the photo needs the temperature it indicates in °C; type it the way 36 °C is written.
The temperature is -10 °C
